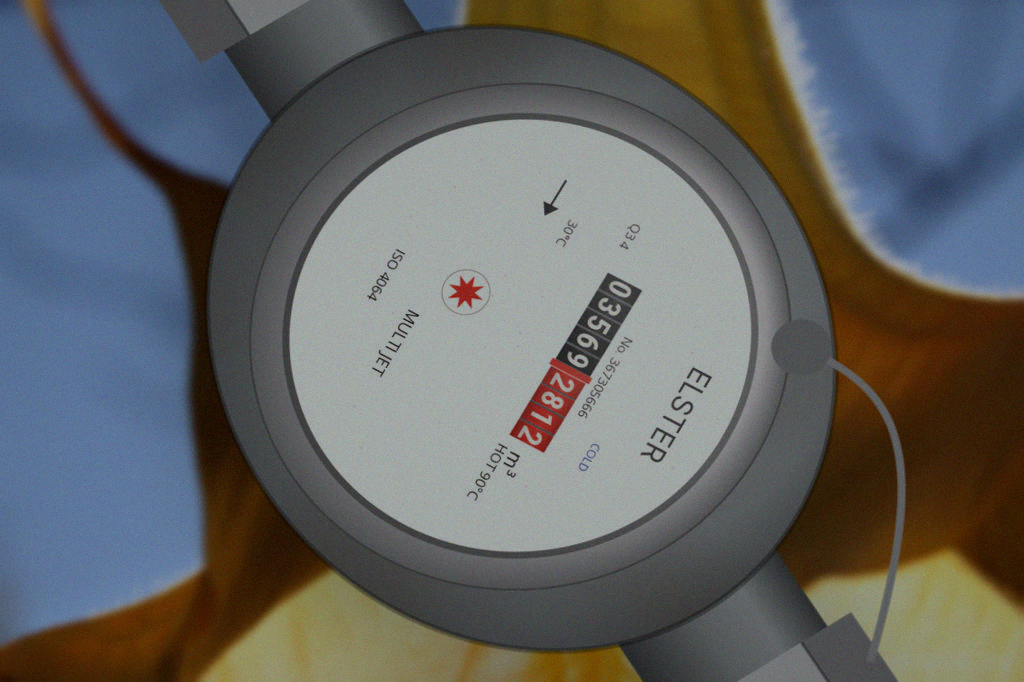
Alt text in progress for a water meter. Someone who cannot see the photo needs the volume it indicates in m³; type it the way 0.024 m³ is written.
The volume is 3569.2812 m³
